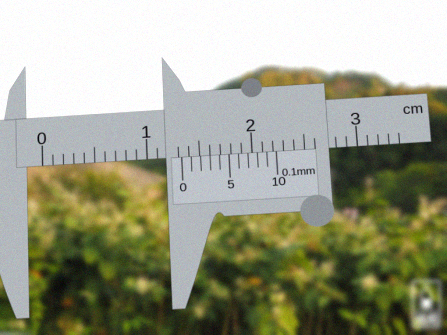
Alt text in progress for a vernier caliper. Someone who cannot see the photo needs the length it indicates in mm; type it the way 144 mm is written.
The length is 13.3 mm
